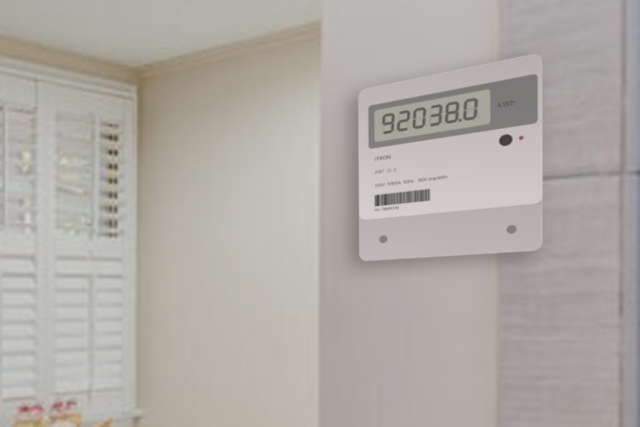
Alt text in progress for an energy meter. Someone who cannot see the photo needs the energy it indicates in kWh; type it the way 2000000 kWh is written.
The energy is 92038.0 kWh
